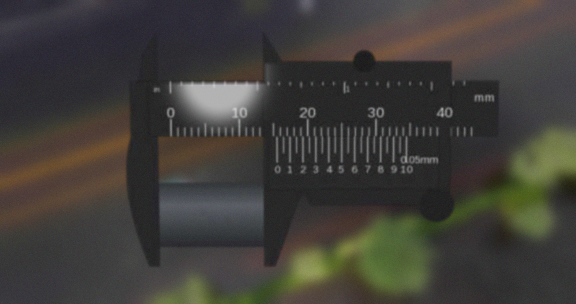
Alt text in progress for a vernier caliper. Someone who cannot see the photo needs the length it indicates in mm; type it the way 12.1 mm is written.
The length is 15.5 mm
